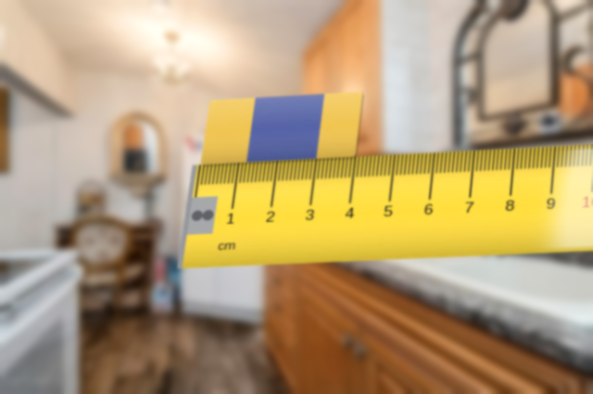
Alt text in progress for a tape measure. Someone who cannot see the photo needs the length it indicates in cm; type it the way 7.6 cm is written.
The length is 4 cm
